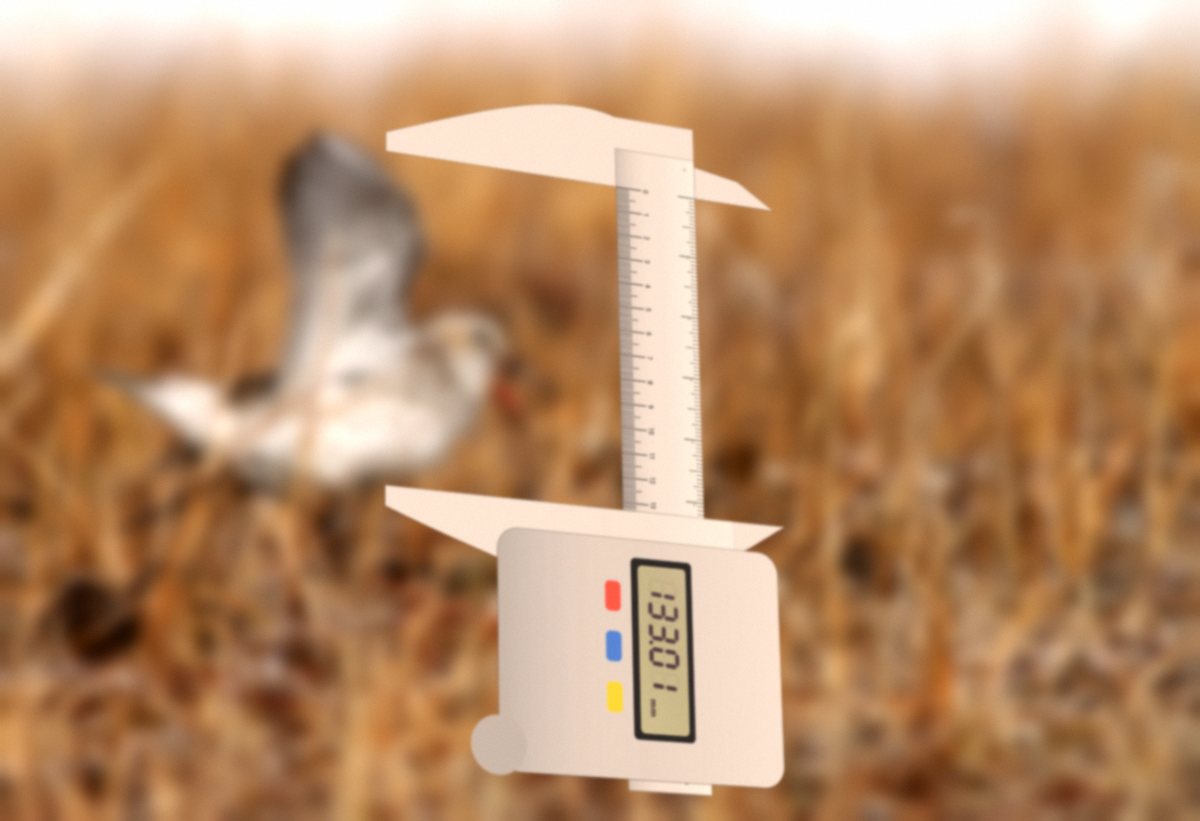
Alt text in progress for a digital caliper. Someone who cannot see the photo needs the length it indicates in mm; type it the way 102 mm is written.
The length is 133.01 mm
